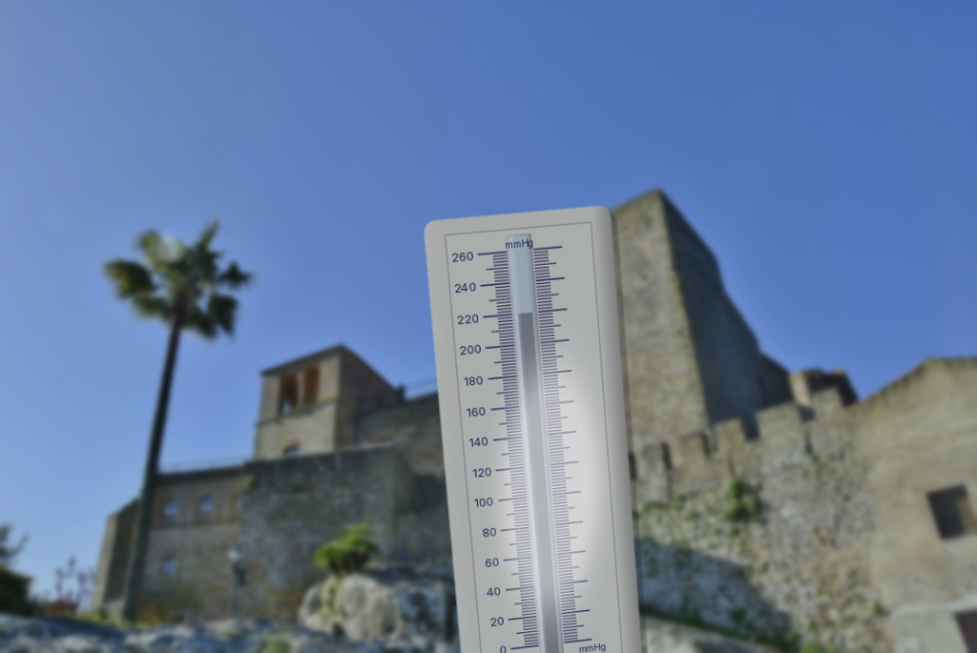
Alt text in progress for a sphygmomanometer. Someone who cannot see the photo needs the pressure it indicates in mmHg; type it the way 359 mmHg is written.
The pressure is 220 mmHg
